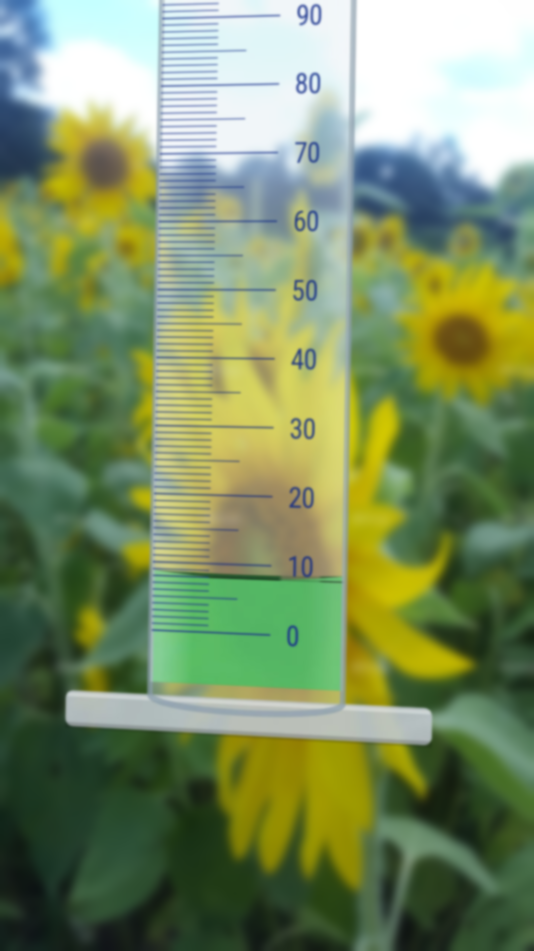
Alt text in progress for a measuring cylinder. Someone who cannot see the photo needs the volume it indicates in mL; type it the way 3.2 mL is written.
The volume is 8 mL
